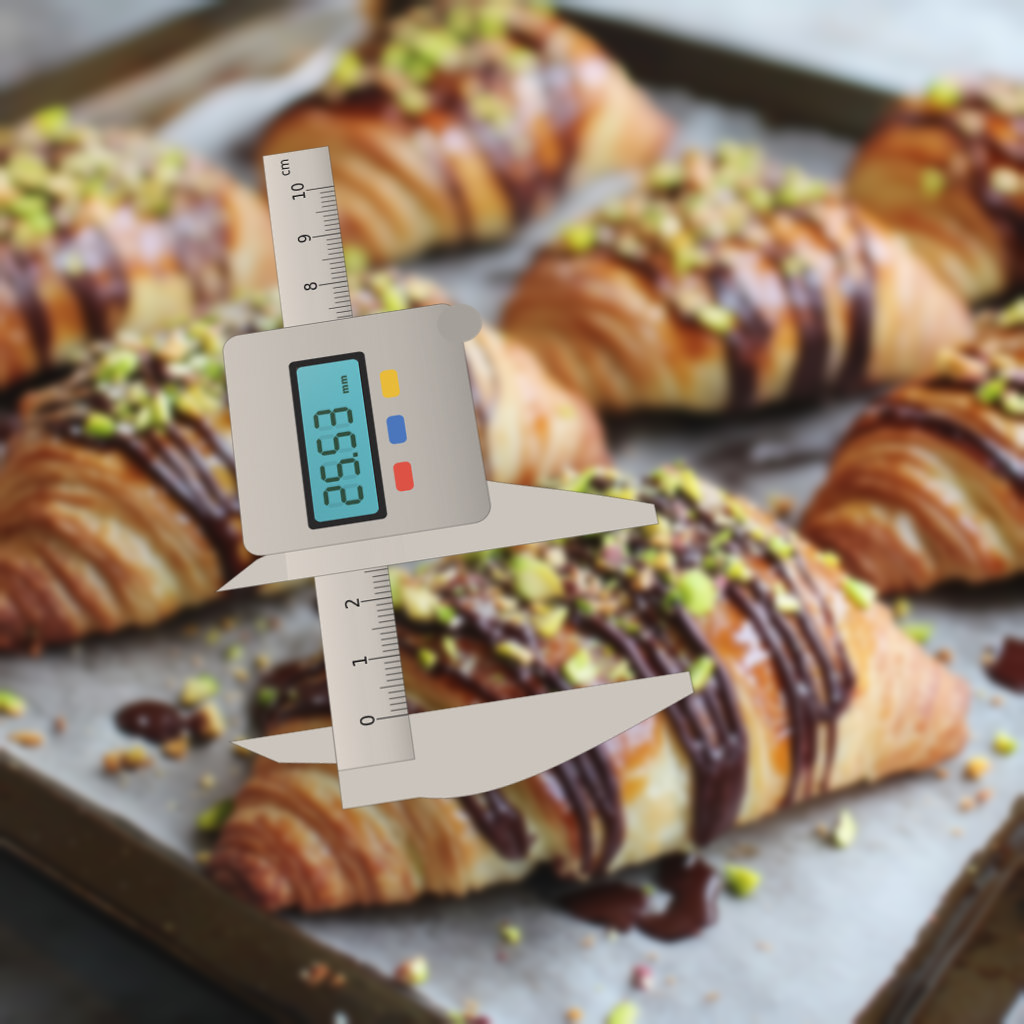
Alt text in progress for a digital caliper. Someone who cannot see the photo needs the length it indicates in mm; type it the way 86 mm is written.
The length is 25.53 mm
